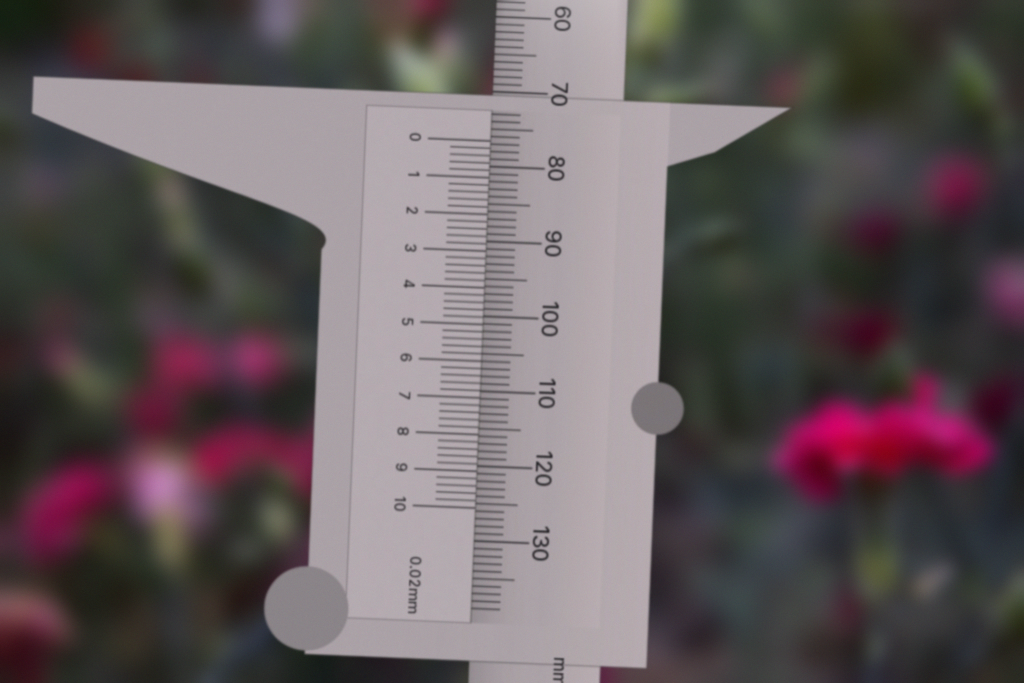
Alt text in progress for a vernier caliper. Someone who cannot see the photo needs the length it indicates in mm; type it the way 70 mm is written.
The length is 76.6 mm
